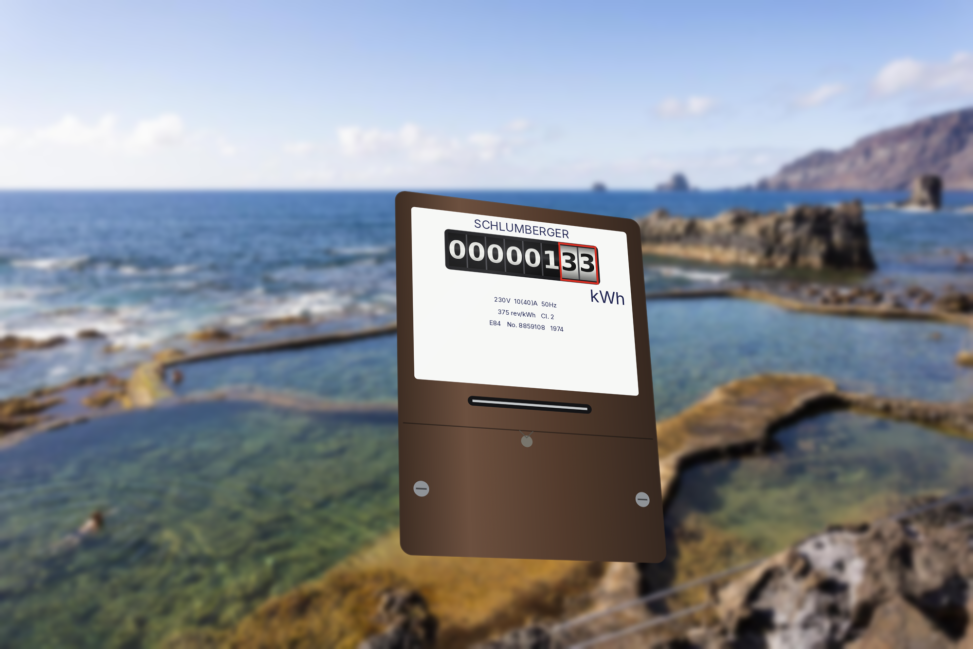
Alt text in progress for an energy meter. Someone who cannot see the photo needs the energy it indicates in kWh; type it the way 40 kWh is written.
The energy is 1.33 kWh
